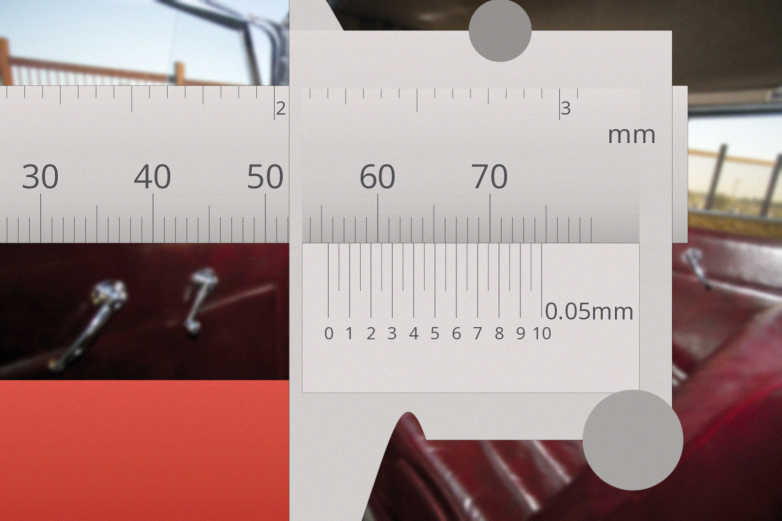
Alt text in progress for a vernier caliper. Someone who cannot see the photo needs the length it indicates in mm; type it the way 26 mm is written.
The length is 55.6 mm
